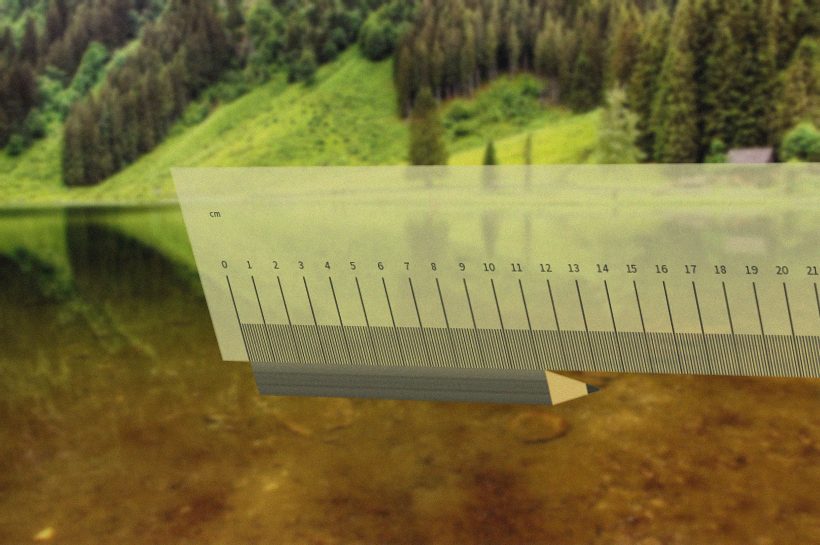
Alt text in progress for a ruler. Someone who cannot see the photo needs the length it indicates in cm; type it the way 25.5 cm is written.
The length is 13 cm
